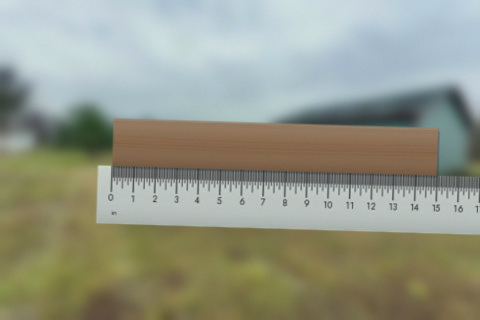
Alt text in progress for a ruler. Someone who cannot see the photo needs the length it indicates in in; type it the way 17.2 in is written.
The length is 15 in
